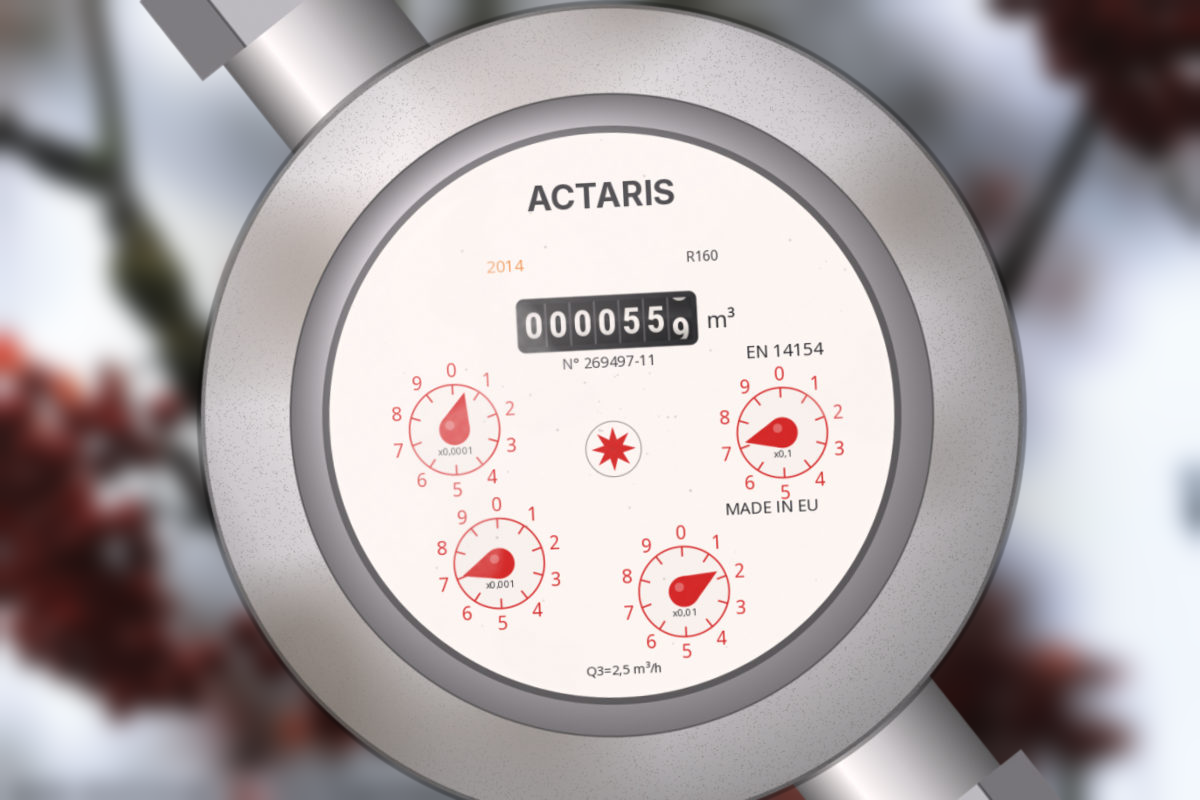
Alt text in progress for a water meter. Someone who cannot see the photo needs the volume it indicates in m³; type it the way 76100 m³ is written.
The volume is 558.7170 m³
